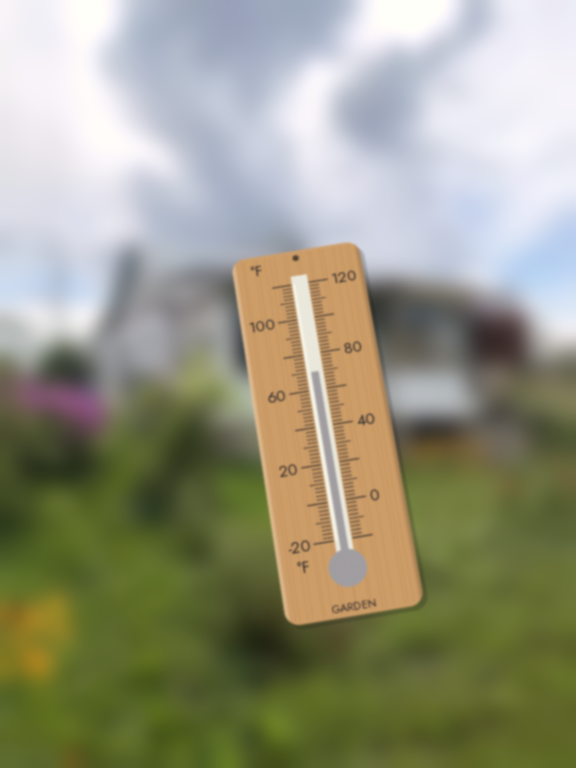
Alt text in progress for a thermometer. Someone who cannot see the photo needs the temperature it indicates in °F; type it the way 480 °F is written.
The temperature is 70 °F
